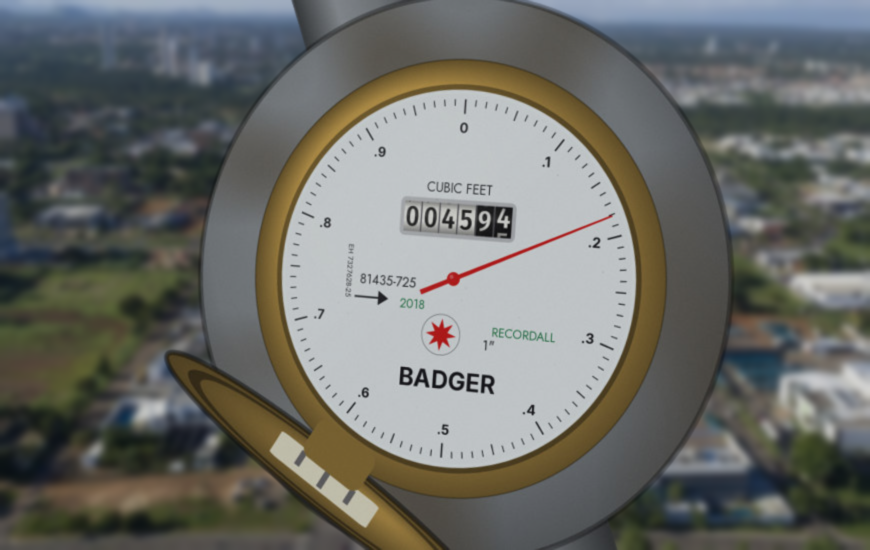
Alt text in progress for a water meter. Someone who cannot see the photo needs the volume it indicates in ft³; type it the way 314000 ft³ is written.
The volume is 4594.18 ft³
